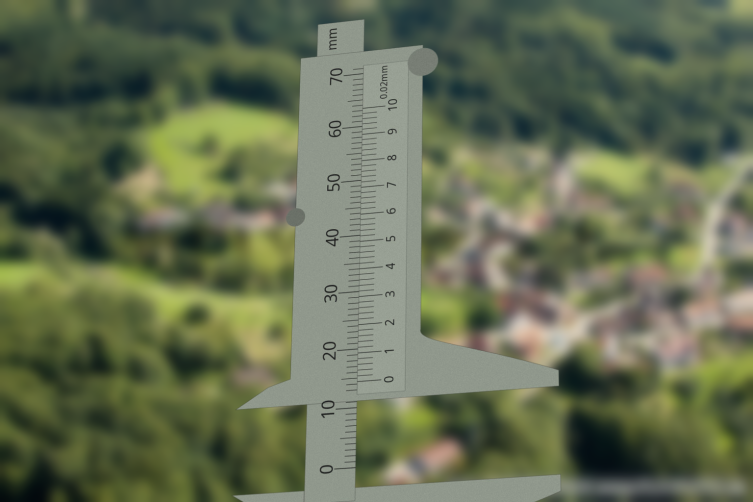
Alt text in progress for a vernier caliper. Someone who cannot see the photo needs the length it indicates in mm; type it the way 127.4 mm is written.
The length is 14.4 mm
